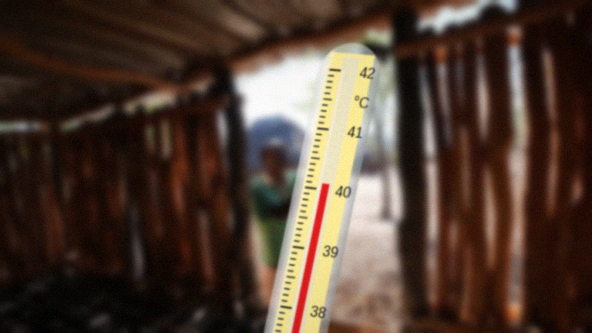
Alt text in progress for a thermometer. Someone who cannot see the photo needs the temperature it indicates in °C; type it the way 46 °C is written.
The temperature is 40.1 °C
